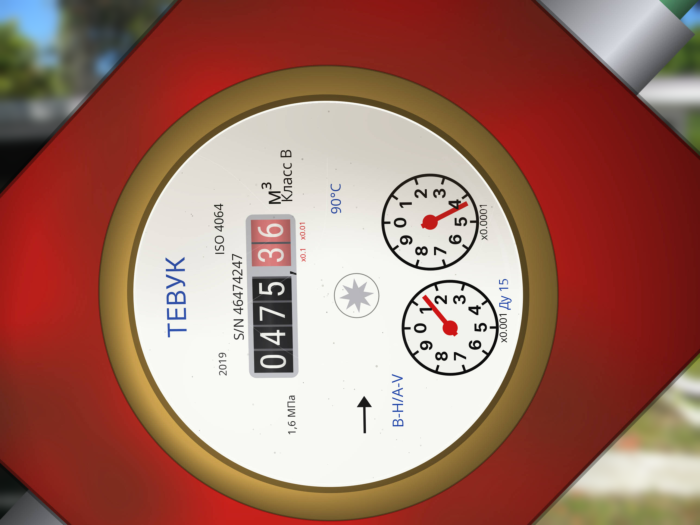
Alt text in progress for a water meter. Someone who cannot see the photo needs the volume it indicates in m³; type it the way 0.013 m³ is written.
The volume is 475.3614 m³
